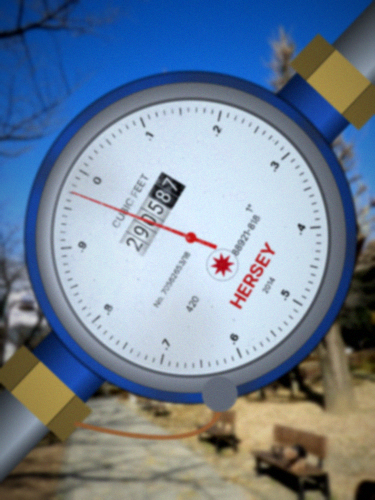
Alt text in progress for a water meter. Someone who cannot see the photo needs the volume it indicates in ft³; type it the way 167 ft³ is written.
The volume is 290586.97 ft³
